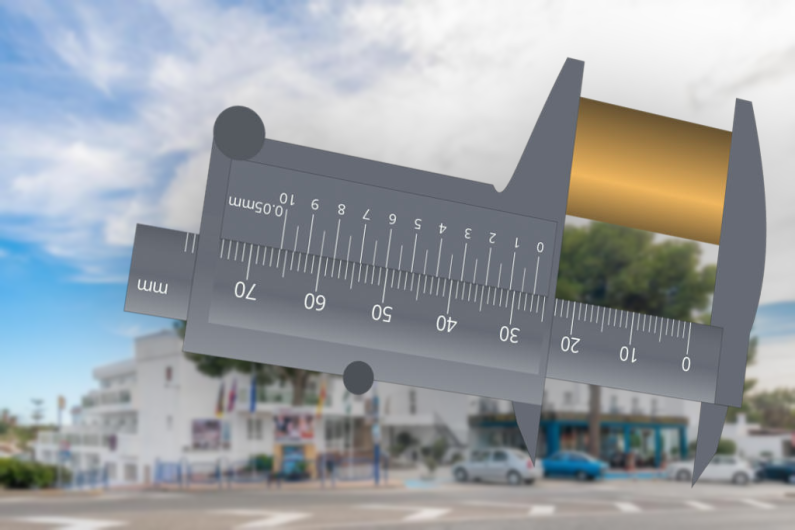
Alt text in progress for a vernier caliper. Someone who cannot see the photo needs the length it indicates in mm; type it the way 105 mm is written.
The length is 26.8 mm
